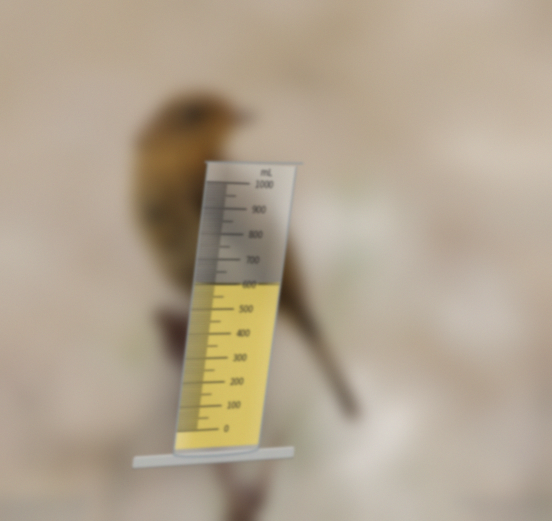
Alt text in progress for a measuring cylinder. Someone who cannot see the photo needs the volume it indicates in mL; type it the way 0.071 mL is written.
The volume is 600 mL
